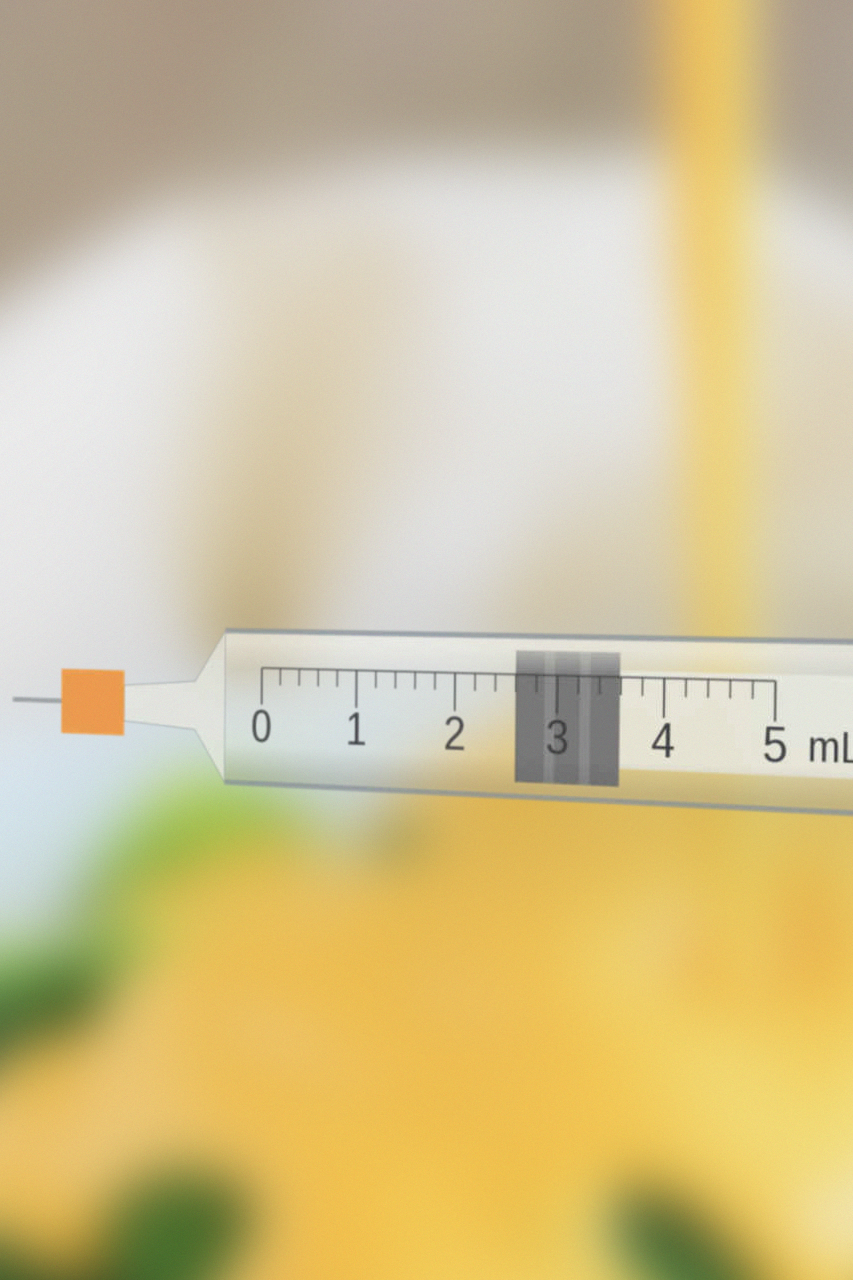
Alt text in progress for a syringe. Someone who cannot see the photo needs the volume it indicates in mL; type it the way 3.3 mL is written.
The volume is 2.6 mL
